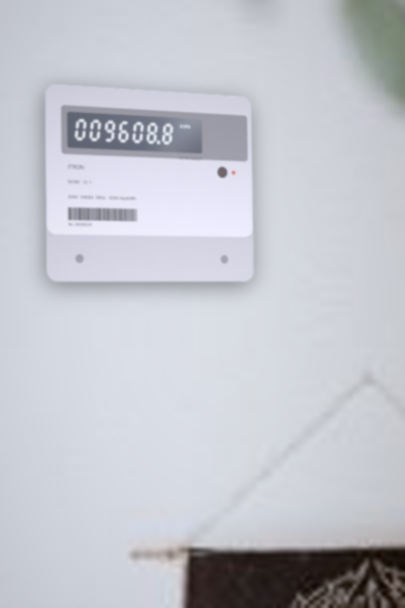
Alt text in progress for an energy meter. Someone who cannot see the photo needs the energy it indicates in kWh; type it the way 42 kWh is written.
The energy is 9608.8 kWh
